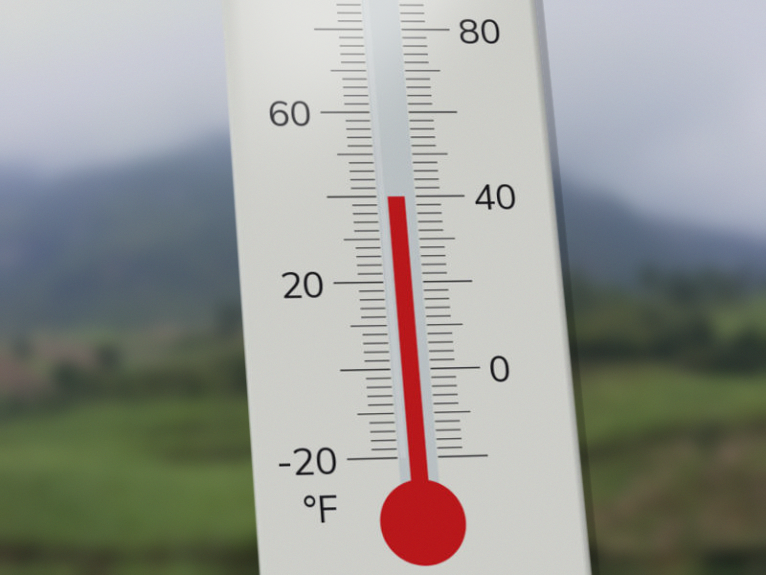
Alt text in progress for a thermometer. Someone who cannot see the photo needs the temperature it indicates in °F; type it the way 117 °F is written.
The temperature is 40 °F
